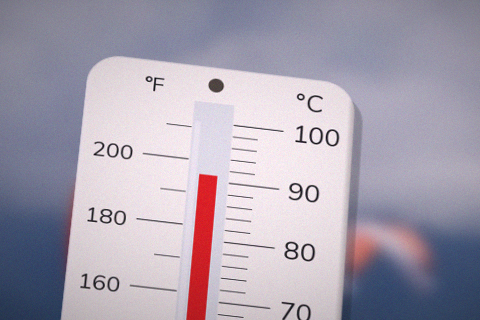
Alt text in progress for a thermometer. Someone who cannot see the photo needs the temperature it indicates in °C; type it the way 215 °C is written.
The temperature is 91 °C
